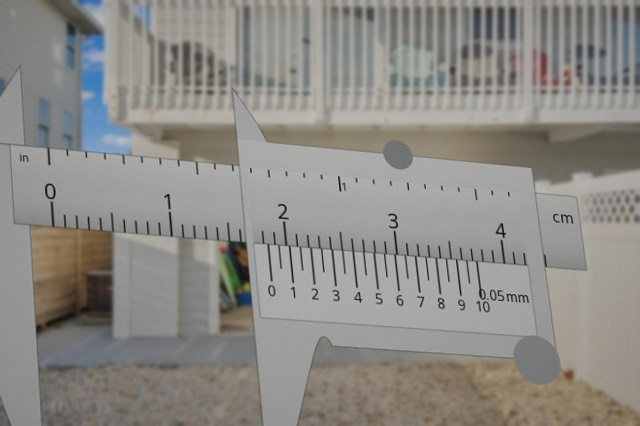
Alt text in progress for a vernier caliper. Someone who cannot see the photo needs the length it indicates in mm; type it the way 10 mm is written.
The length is 18.4 mm
